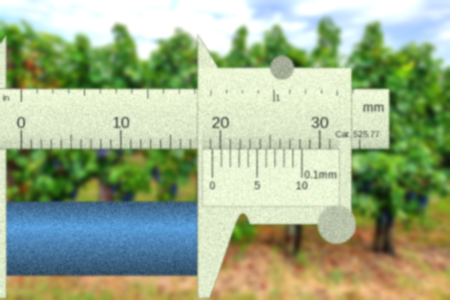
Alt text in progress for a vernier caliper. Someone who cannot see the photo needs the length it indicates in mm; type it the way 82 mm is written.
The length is 19.2 mm
